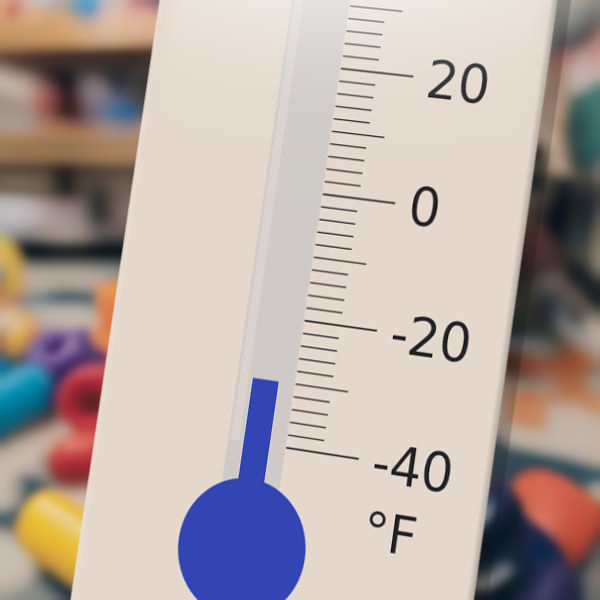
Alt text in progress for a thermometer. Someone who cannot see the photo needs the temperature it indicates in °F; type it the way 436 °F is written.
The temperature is -30 °F
